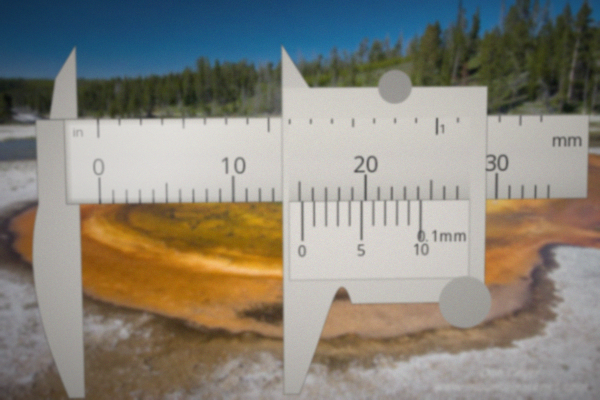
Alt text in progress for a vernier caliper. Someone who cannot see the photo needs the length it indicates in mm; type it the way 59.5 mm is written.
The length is 15.2 mm
